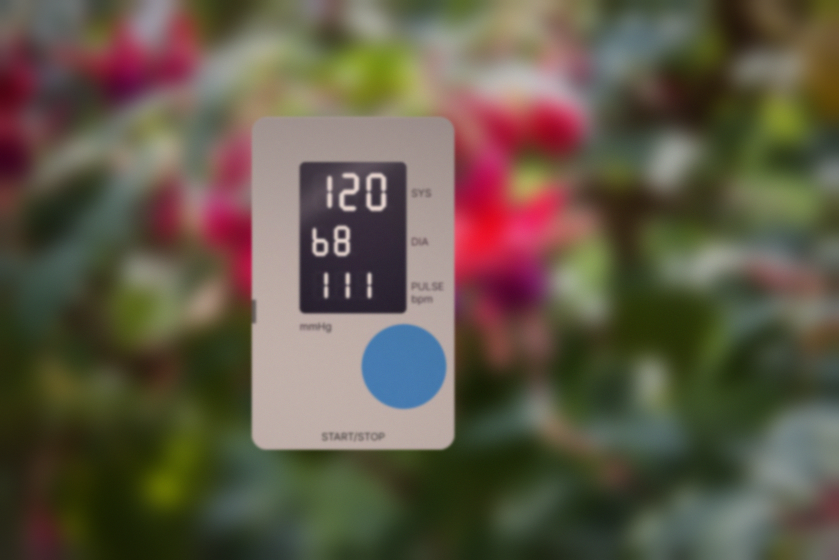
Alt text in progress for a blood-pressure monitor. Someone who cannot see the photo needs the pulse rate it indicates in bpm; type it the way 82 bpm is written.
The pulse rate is 111 bpm
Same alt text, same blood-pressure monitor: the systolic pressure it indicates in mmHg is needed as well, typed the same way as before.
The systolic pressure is 120 mmHg
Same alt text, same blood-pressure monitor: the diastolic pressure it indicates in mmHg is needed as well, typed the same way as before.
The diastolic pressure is 68 mmHg
